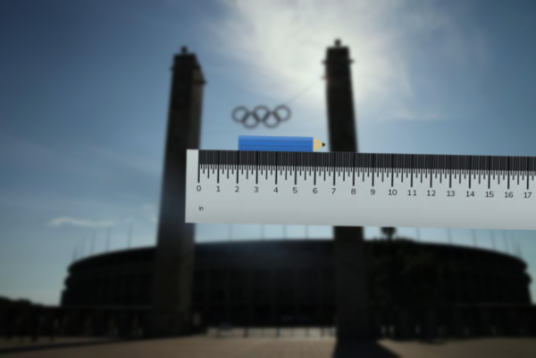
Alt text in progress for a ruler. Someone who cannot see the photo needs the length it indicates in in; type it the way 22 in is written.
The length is 4.5 in
